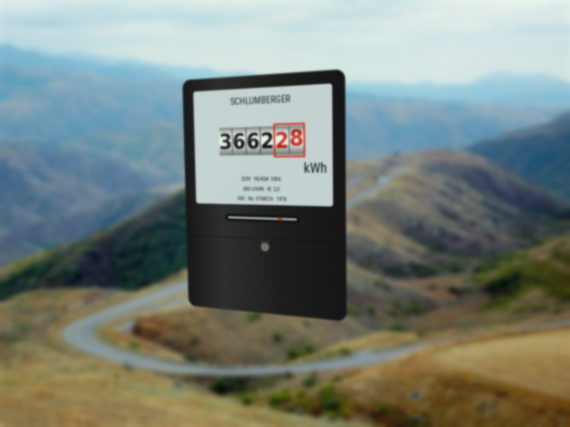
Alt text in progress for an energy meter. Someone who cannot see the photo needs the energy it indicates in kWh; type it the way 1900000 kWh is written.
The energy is 3662.28 kWh
